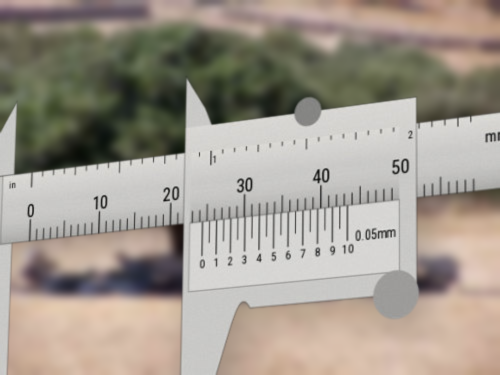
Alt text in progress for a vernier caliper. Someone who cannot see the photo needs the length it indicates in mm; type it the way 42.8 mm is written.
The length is 24.4 mm
